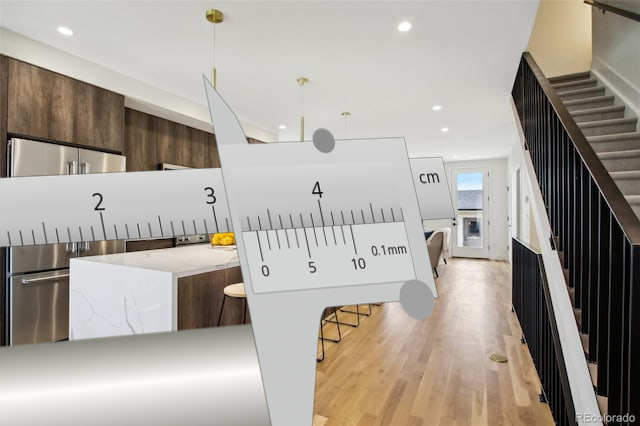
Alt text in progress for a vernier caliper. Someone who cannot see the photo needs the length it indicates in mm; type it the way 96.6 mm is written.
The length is 33.6 mm
